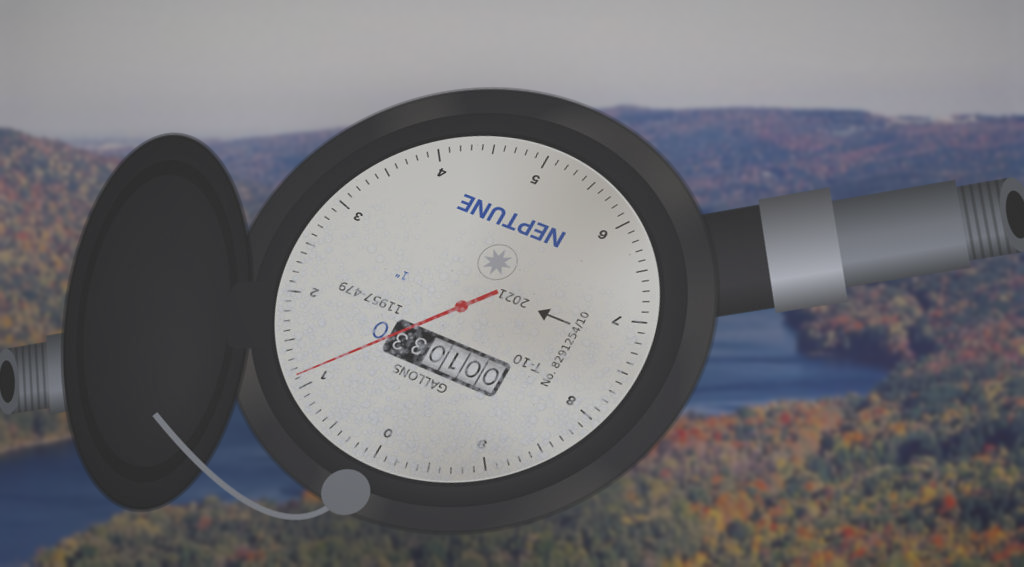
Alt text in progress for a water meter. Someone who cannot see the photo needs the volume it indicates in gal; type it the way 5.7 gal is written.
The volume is 10331.1 gal
